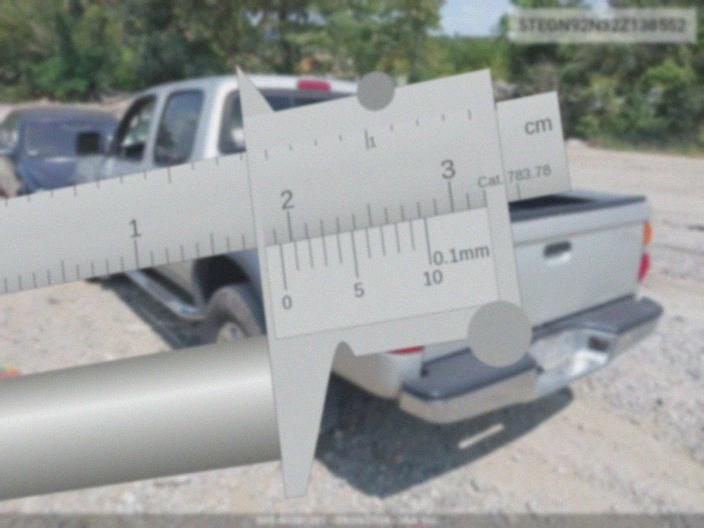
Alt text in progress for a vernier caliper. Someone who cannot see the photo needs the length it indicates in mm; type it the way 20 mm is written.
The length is 19.3 mm
